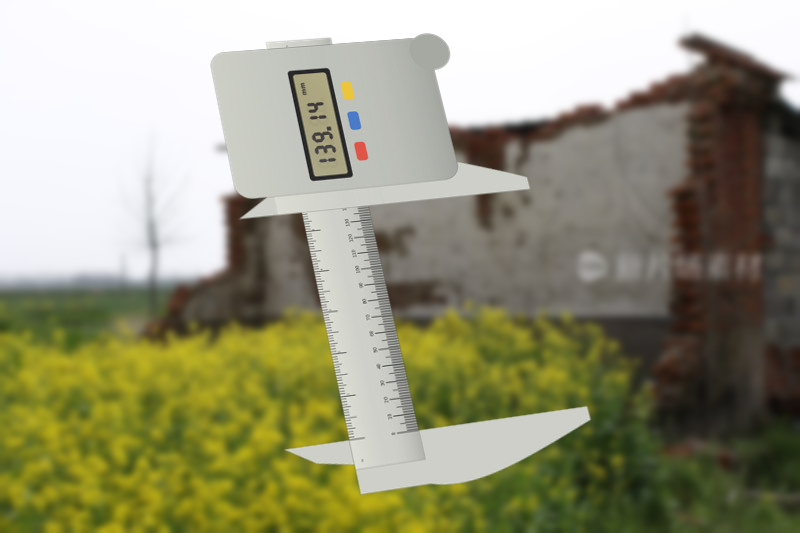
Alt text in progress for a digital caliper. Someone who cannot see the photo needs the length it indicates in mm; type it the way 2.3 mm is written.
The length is 139.14 mm
